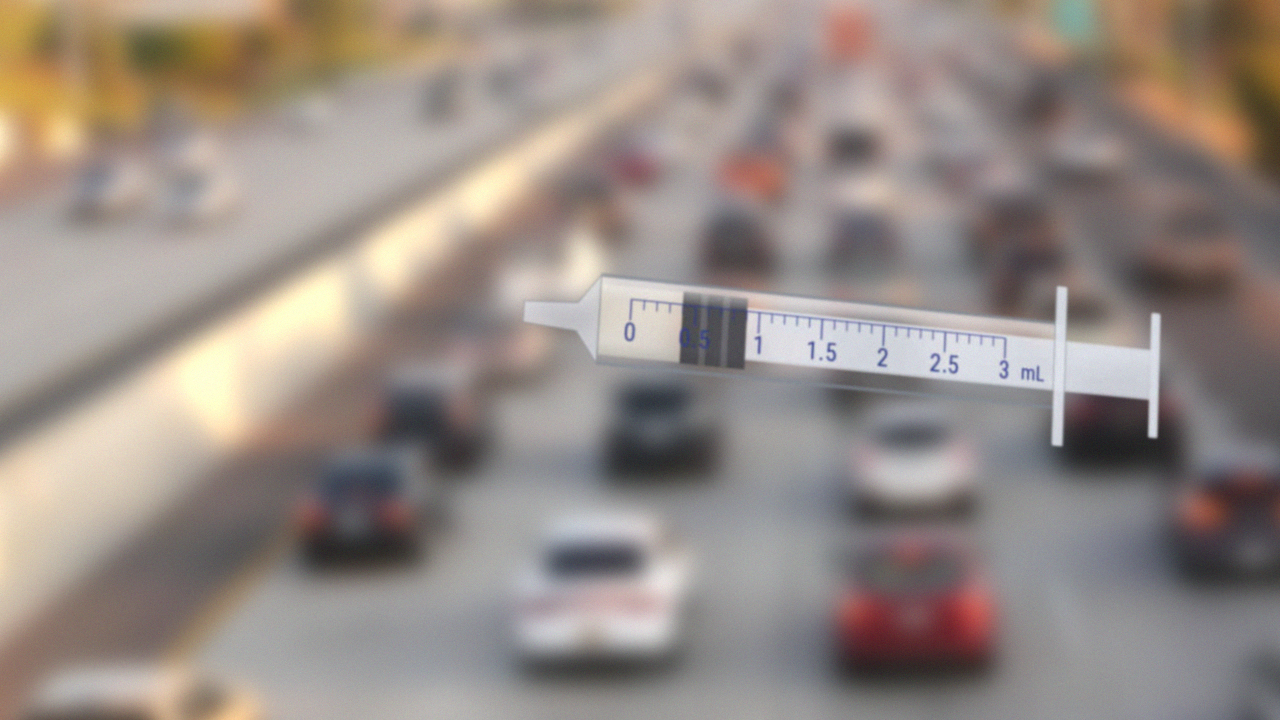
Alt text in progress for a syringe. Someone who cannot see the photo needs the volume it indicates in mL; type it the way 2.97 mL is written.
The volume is 0.4 mL
